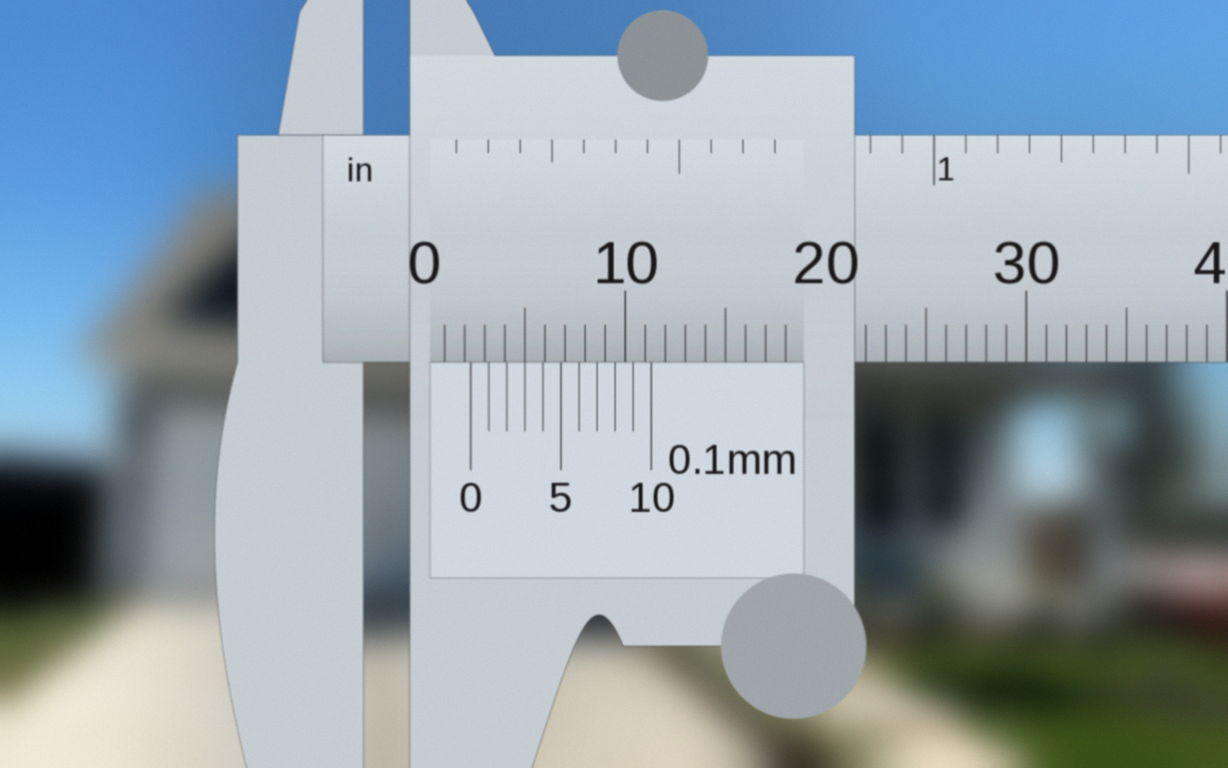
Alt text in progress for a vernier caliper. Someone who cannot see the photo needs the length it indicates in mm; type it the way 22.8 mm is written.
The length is 2.3 mm
